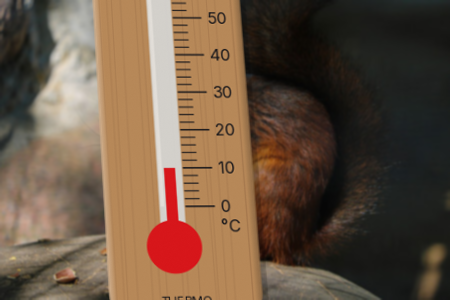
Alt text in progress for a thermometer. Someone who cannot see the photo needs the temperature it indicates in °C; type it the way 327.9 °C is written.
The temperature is 10 °C
